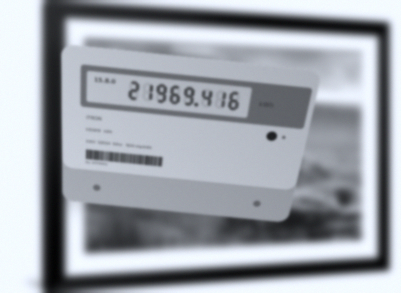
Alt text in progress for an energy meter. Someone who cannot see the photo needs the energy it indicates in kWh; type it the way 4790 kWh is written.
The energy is 21969.416 kWh
